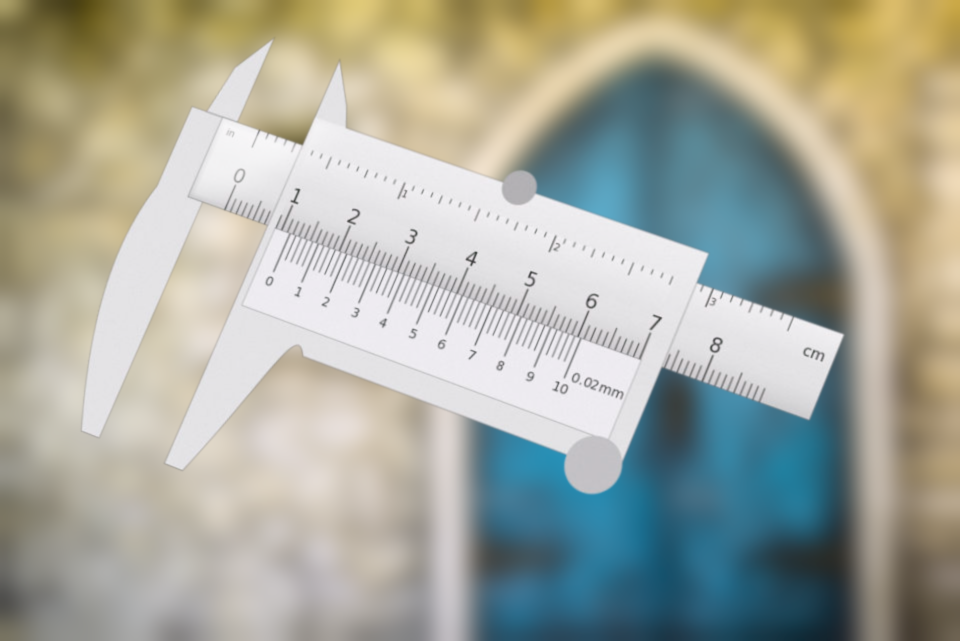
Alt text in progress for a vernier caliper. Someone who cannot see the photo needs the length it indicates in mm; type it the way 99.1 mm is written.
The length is 11.5 mm
